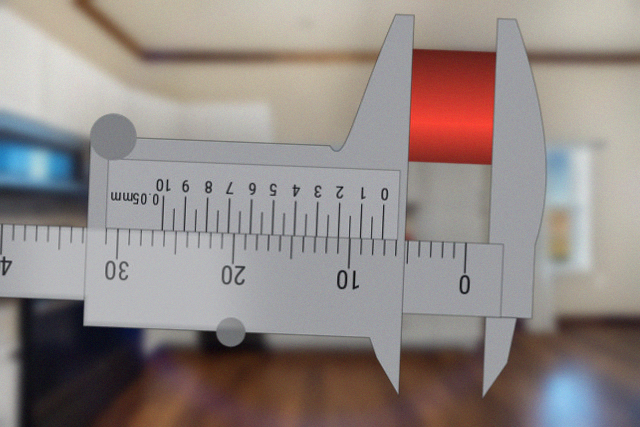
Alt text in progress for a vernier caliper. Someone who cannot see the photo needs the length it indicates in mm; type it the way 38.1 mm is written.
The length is 7.2 mm
